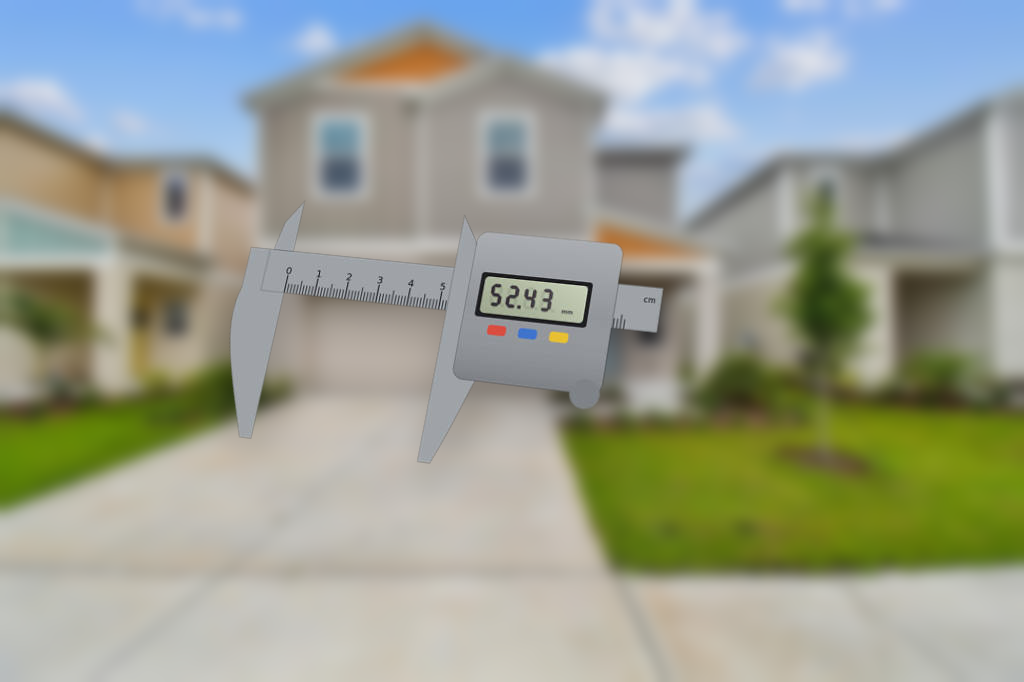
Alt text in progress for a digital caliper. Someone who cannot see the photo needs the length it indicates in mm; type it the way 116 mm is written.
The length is 52.43 mm
